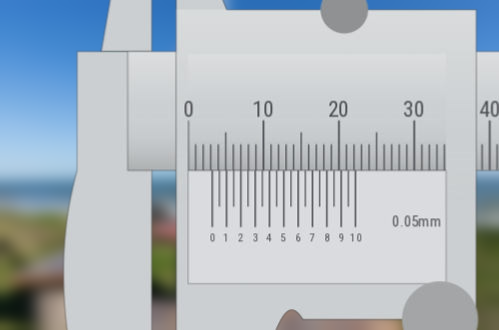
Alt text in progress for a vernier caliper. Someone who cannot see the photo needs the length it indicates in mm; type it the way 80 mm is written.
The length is 3.2 mm
